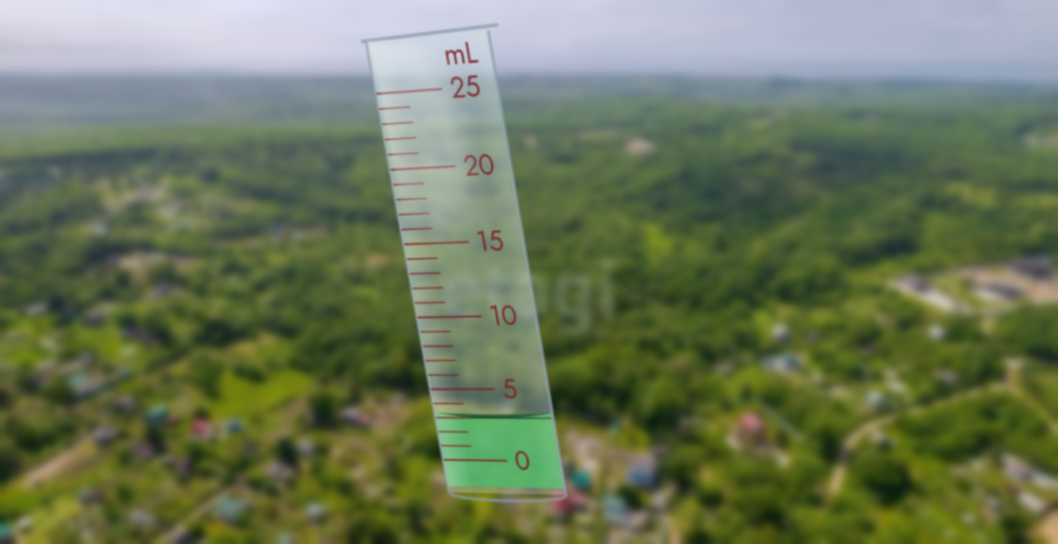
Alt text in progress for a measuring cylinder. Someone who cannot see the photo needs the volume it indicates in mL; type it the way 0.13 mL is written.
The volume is 3 mL
